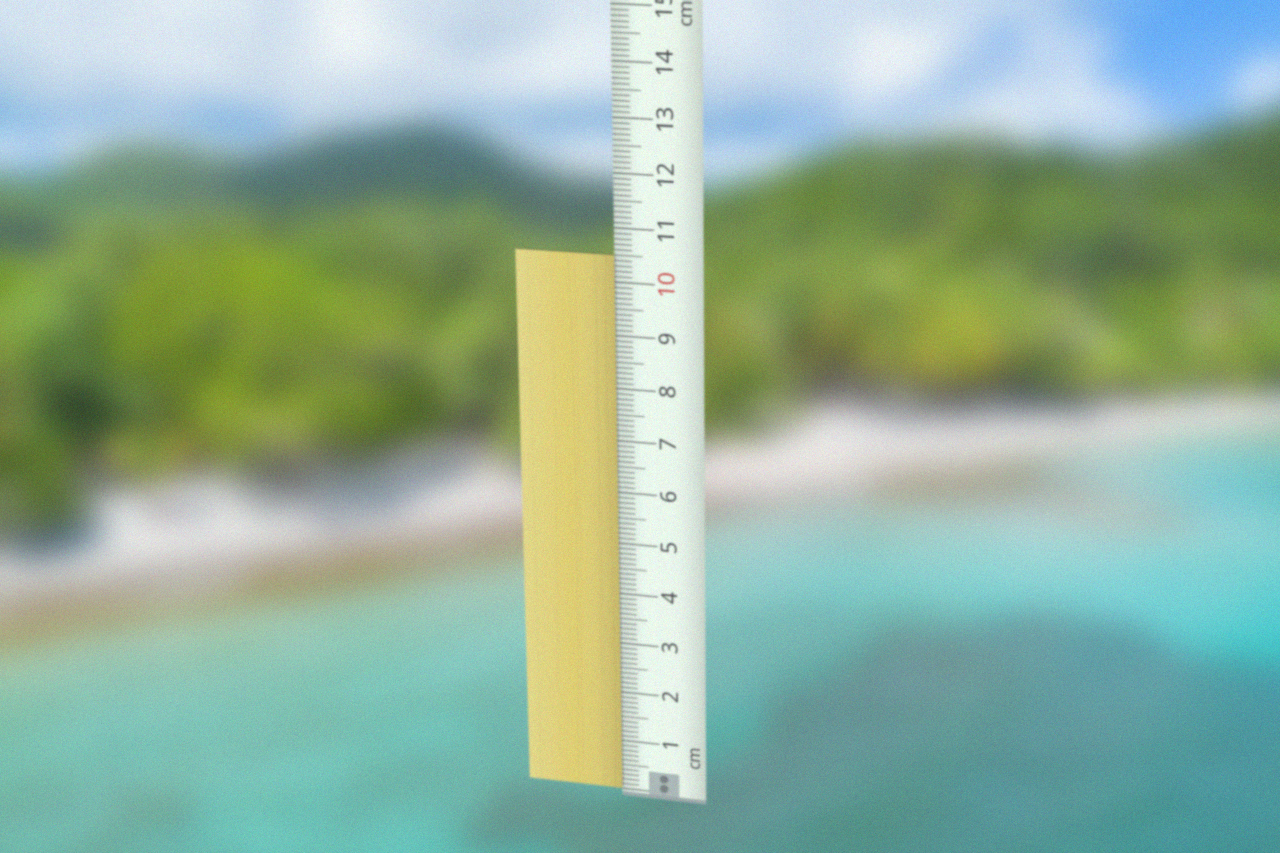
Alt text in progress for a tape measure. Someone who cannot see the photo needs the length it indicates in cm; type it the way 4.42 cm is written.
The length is 10.5 cm
